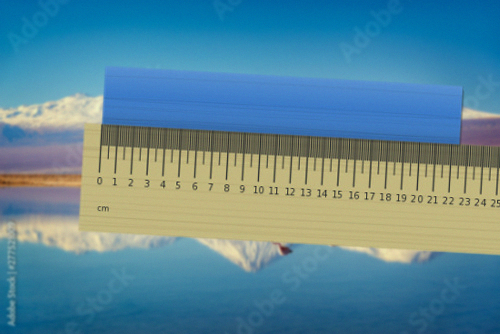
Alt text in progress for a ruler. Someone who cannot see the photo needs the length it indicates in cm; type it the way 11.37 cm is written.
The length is 22.5 cm
